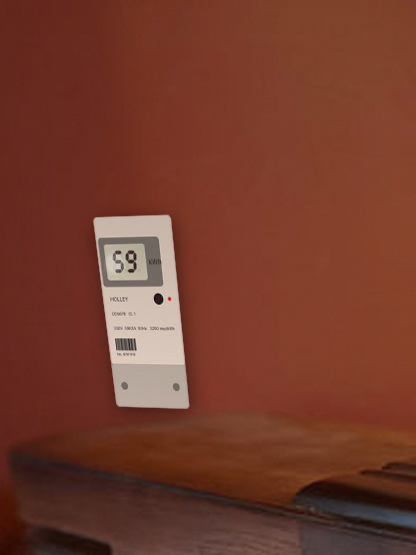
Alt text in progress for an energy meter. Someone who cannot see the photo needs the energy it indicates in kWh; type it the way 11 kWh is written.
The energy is 59 kWh
